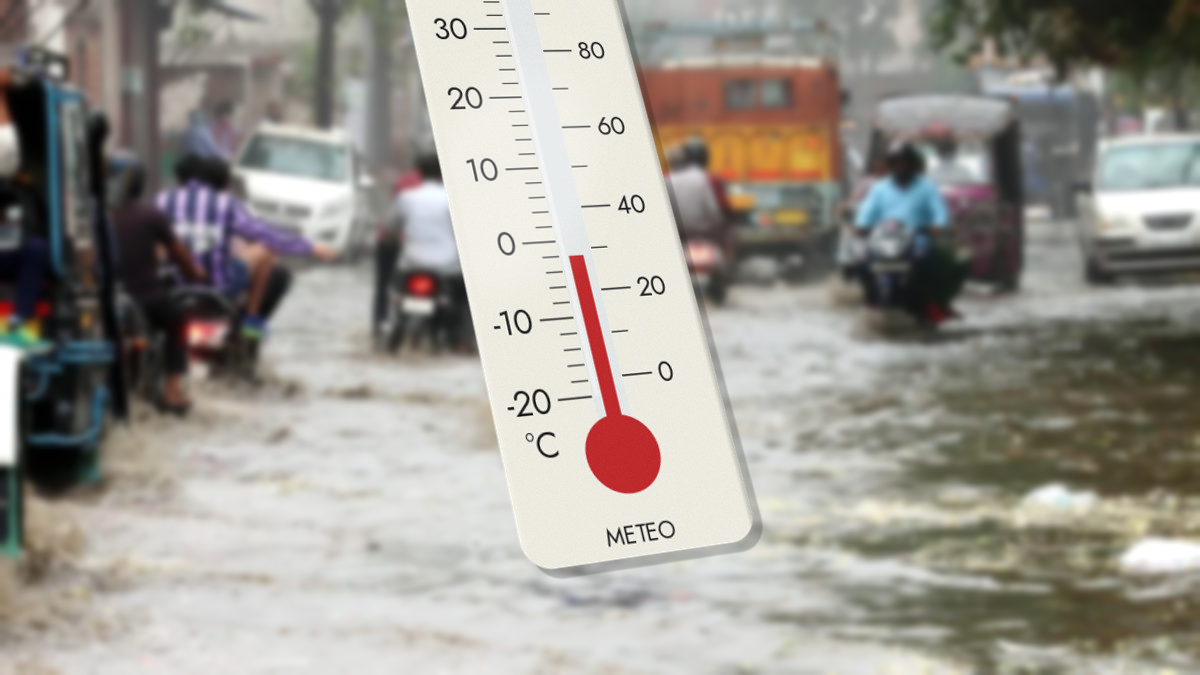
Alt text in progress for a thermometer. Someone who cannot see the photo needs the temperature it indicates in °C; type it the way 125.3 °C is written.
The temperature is -2 °C
